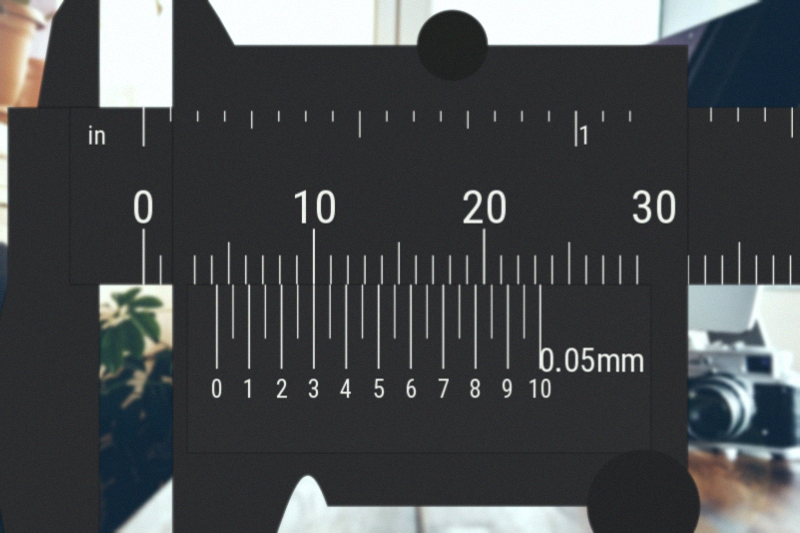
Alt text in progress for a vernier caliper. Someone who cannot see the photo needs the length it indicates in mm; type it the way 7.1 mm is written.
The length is 4.3 mm
